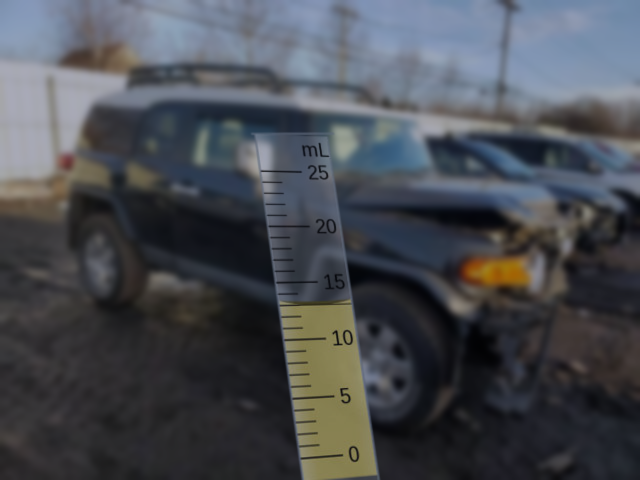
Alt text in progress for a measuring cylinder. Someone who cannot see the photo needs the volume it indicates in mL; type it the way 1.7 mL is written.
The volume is 13 mL
